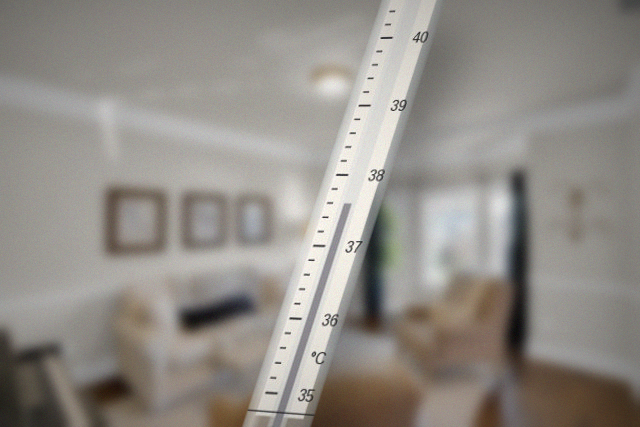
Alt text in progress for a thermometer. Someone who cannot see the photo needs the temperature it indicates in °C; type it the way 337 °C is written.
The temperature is 37.6 °C
